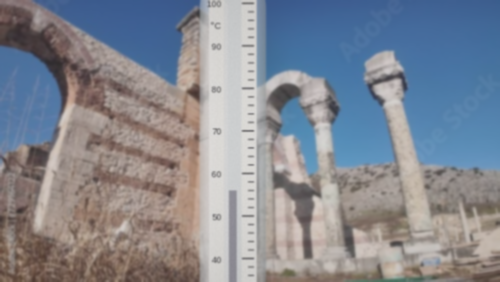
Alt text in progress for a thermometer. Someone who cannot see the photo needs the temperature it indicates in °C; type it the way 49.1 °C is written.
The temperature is 56 °C
